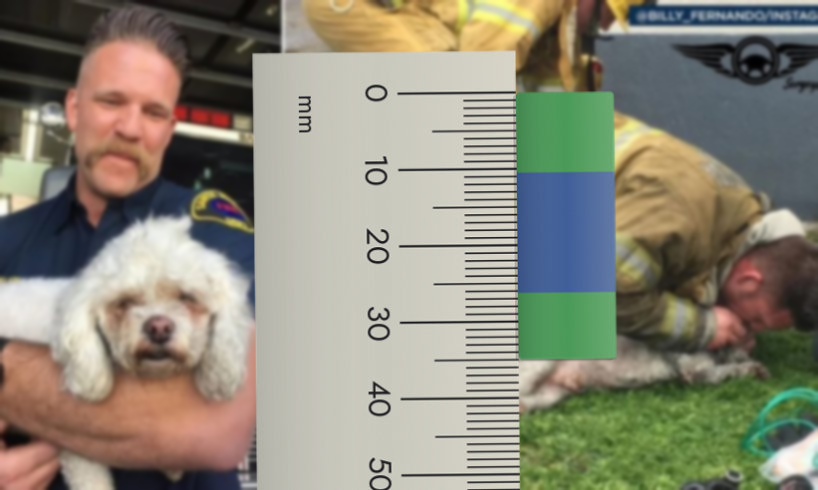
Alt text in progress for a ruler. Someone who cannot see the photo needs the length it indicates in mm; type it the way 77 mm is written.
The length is 35 mm
